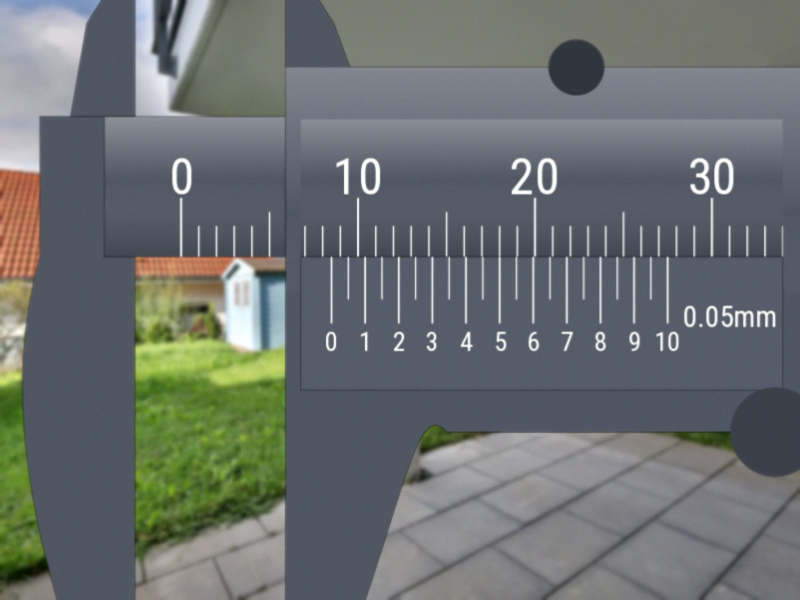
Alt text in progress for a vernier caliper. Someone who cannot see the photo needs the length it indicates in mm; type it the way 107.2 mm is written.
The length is 8.5 mm
